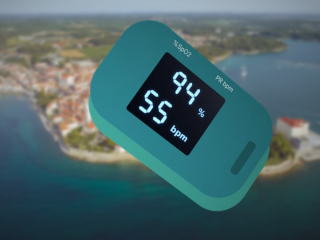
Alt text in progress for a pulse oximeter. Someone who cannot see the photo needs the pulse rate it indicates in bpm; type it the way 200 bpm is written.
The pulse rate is 55 bpm
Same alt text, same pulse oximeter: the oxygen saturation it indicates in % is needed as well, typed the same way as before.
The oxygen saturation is 94 %
